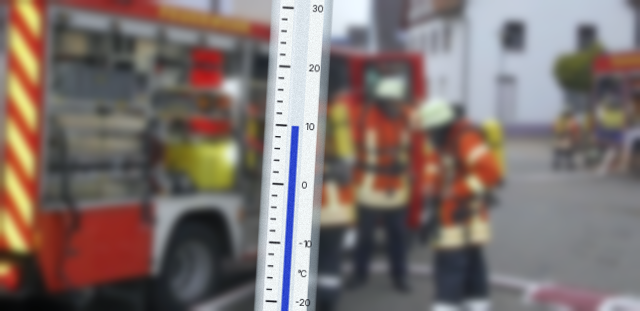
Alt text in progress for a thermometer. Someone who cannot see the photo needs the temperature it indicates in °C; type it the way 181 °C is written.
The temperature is 10 °C
